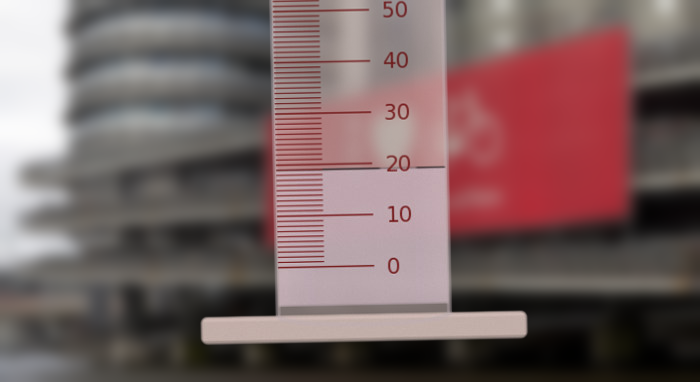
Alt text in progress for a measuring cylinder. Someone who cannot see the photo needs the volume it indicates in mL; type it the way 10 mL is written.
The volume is 19 mL
